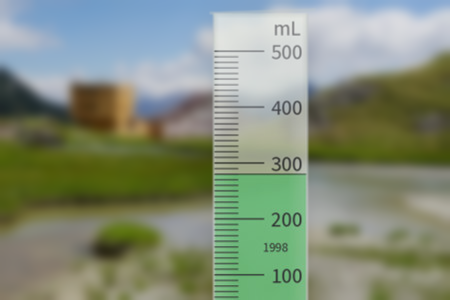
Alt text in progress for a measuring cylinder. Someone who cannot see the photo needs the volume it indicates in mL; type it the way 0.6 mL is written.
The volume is 280 mL
